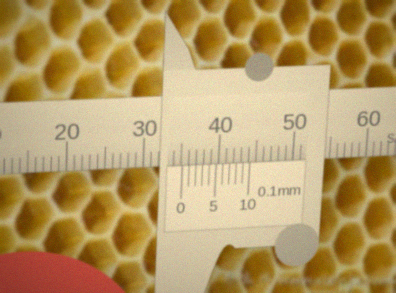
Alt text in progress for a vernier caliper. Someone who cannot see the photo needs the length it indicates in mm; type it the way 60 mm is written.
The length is 35.2 mm
